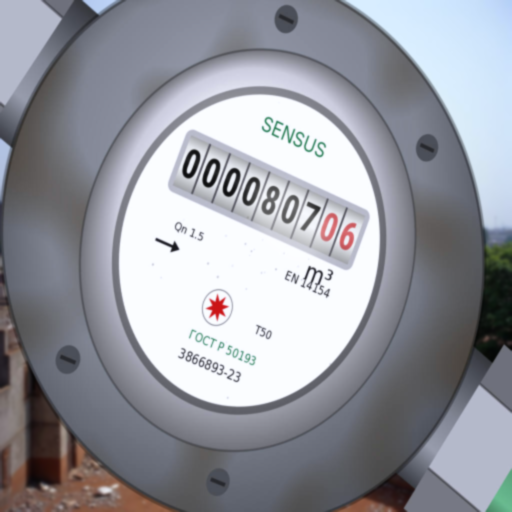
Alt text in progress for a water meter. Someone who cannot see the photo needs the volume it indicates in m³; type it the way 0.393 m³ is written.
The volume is 807.06 m³
